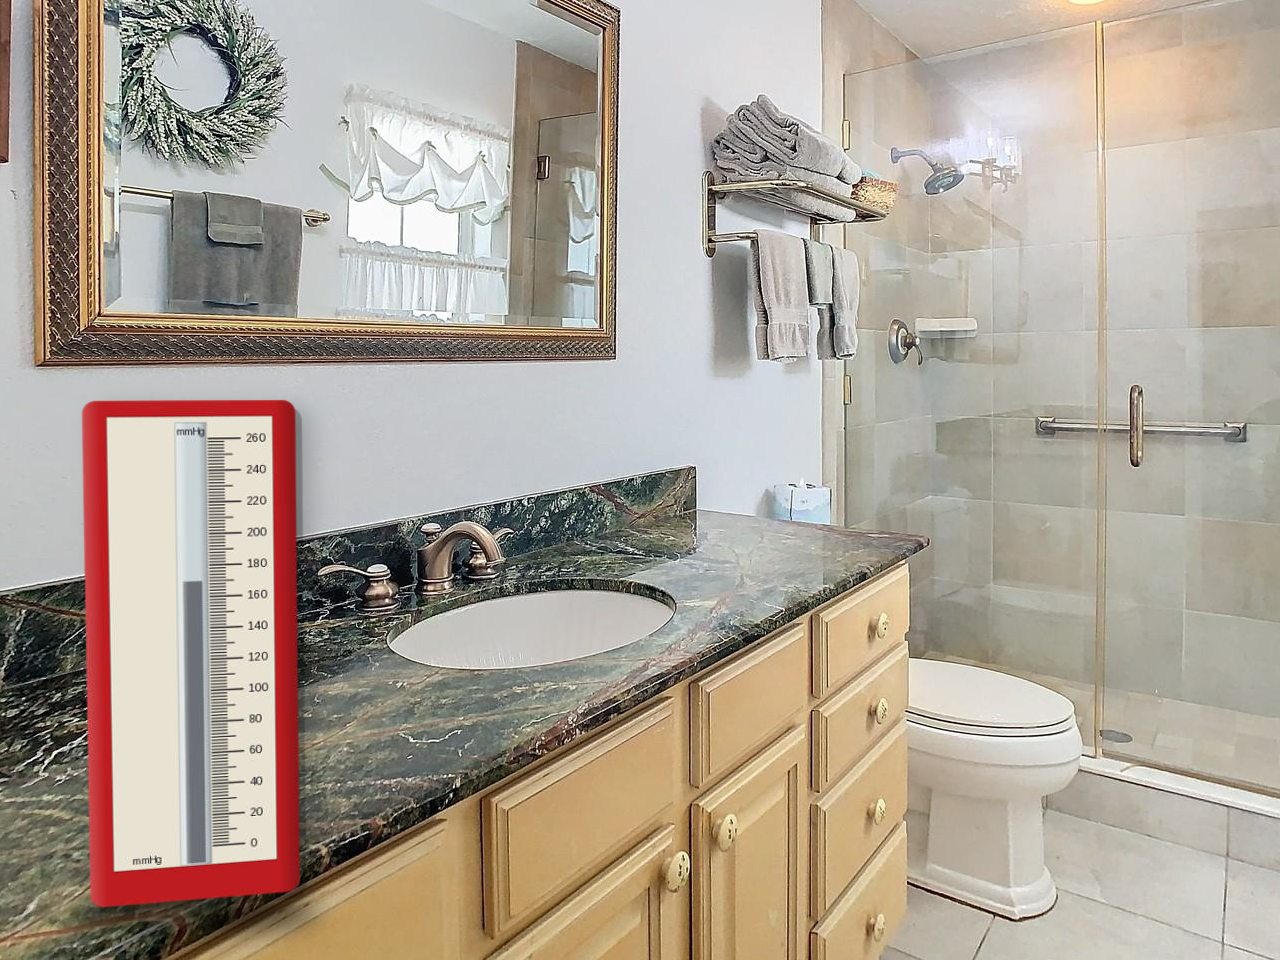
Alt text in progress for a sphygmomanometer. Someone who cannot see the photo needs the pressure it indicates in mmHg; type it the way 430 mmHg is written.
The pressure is 170 mmHg
